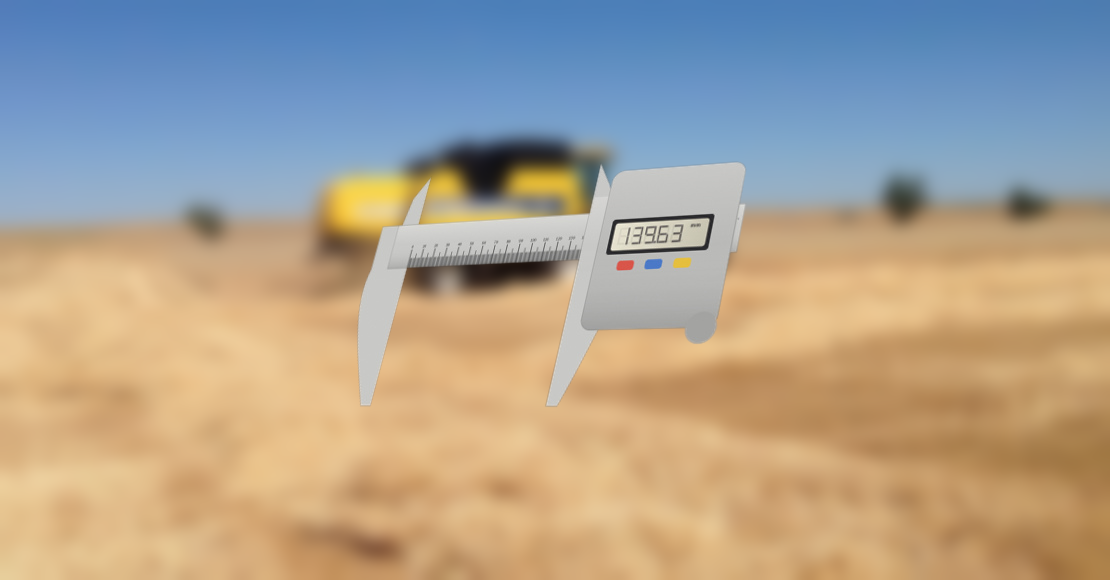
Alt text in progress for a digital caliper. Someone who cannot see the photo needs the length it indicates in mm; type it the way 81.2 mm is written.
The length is 139.63 mm
